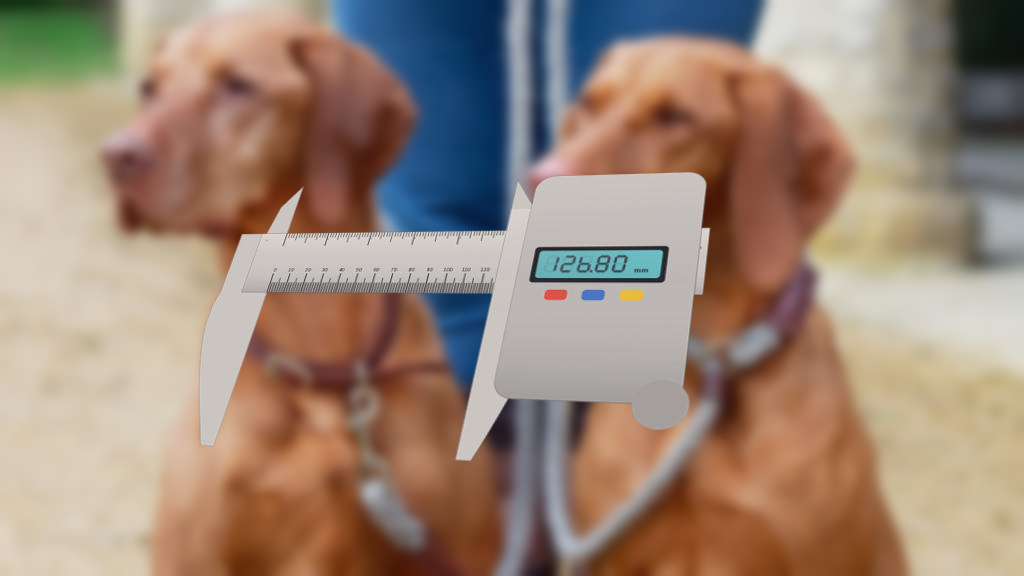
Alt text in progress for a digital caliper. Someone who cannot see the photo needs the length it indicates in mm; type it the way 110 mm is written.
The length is 126.80 mm
